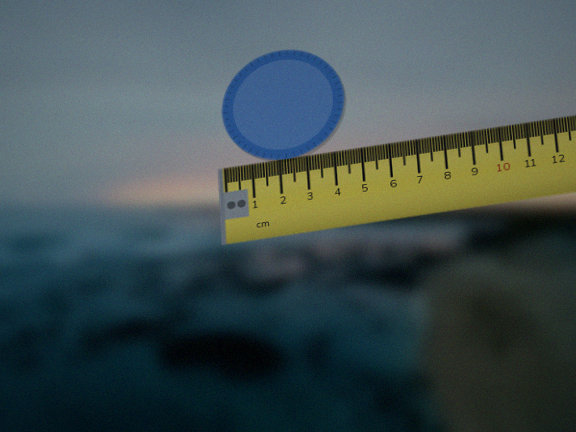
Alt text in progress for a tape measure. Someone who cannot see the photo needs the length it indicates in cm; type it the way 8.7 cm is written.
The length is 4.5 cm
